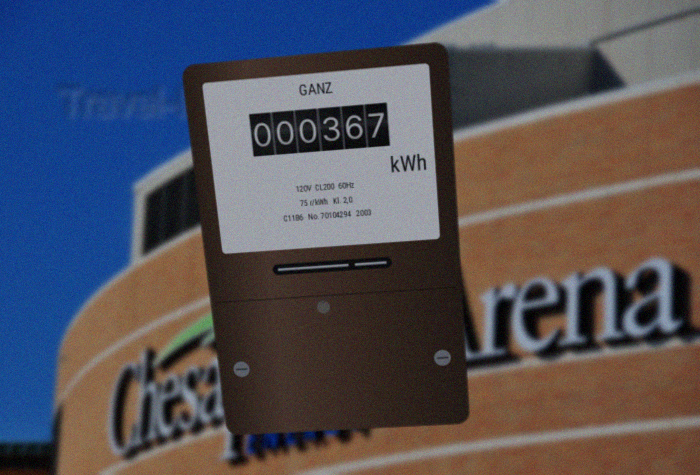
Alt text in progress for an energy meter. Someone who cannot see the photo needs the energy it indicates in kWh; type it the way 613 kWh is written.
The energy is 367 kWh
